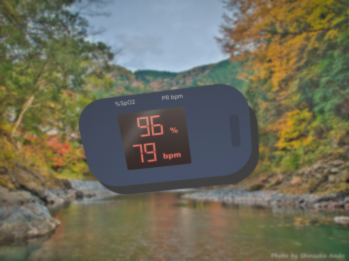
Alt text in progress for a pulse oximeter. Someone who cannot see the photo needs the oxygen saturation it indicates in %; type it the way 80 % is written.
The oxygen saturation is 96 %
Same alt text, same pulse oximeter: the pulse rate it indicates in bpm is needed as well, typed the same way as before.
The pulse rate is 79 bpm
